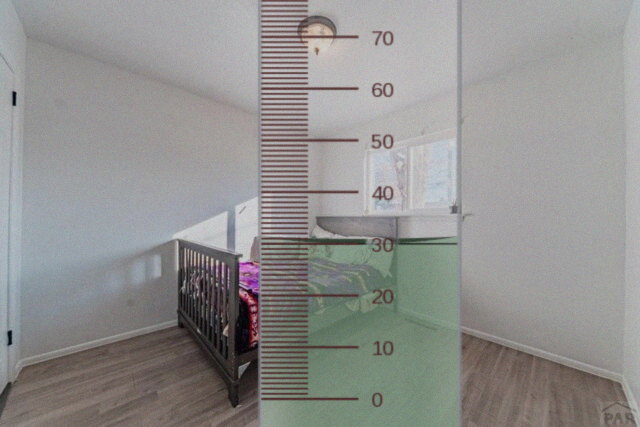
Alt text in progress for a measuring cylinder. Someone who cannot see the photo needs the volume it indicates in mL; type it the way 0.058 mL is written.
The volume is 30 mL
